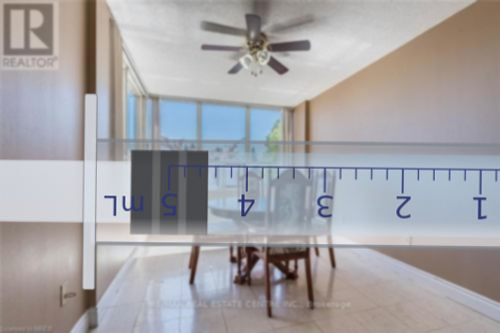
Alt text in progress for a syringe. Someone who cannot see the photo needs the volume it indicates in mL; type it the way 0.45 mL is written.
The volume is 4.5 mL
